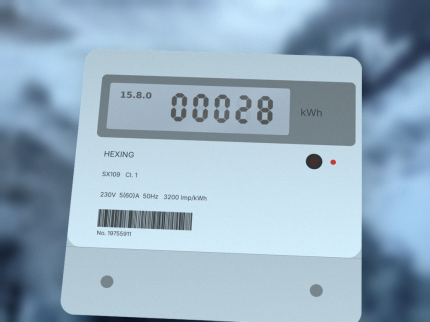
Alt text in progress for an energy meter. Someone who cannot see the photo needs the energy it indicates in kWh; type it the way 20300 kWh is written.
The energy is 28 kWh
